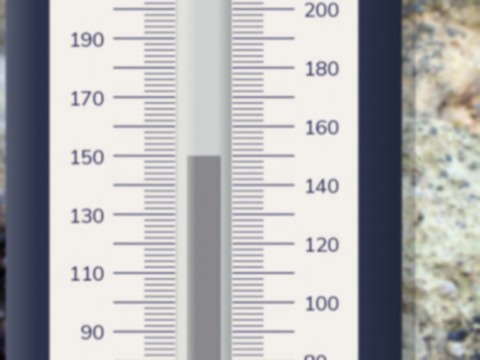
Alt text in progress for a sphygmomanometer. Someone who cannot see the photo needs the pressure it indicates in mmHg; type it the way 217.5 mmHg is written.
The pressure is 150 mmHg
